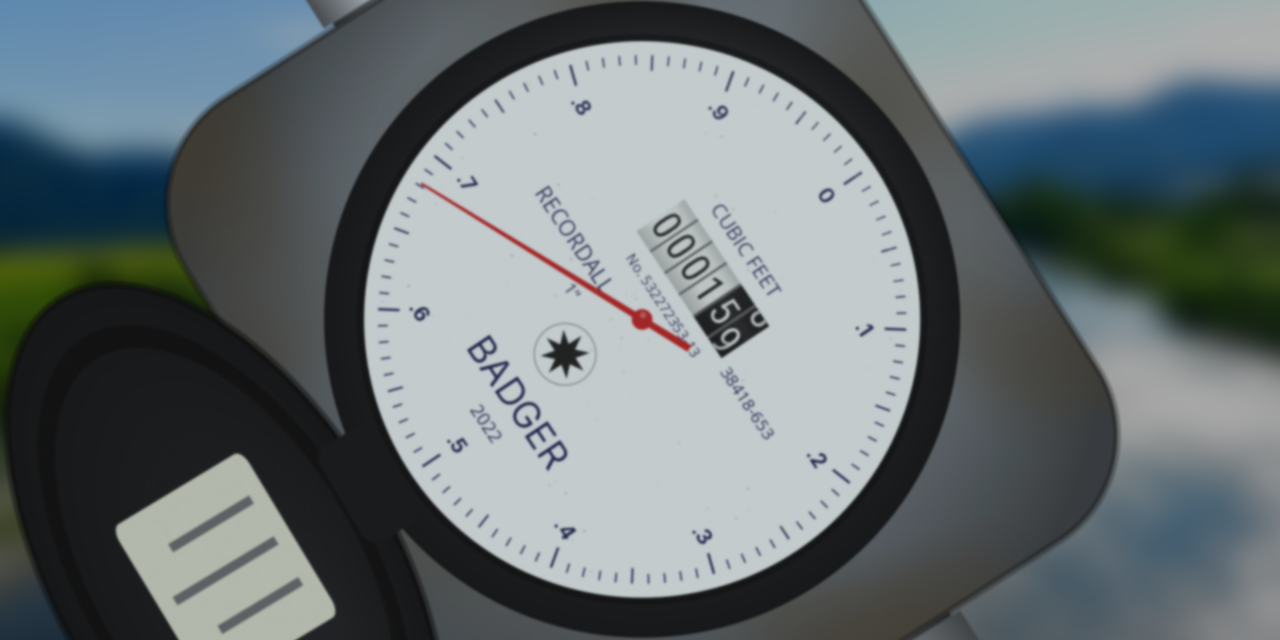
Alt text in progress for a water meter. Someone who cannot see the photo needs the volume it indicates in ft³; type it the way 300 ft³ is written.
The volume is 158.68 ft³
